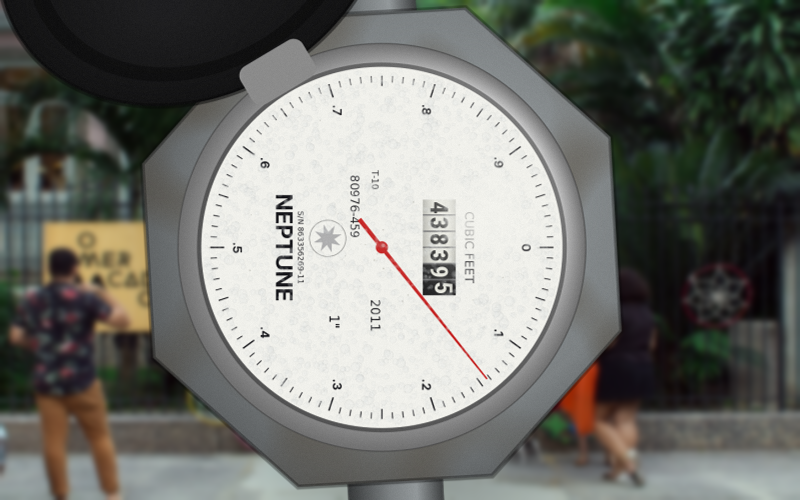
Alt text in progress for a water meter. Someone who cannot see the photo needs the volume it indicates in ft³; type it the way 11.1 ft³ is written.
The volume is 438395.14 ft³
